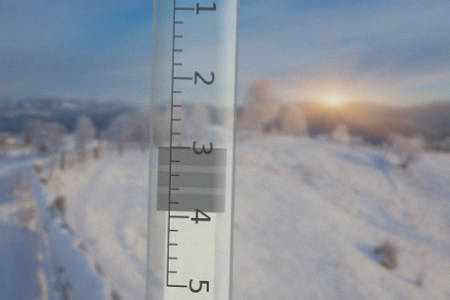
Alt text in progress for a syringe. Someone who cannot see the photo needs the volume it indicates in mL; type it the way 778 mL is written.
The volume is 3 mL
